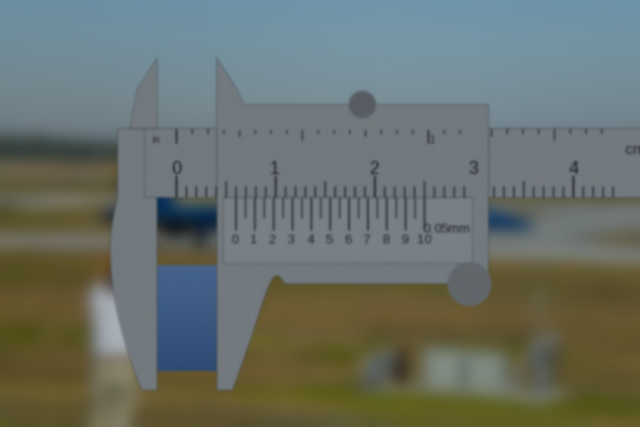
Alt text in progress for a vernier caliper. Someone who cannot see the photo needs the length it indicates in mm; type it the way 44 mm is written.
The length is 6.0 mm
